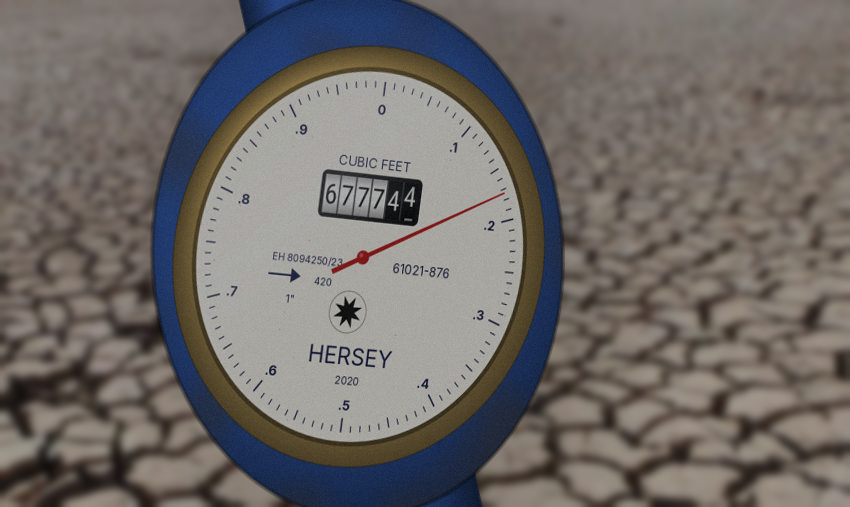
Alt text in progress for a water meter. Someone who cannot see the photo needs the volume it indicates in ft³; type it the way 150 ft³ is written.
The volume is 677744.17 ft³
